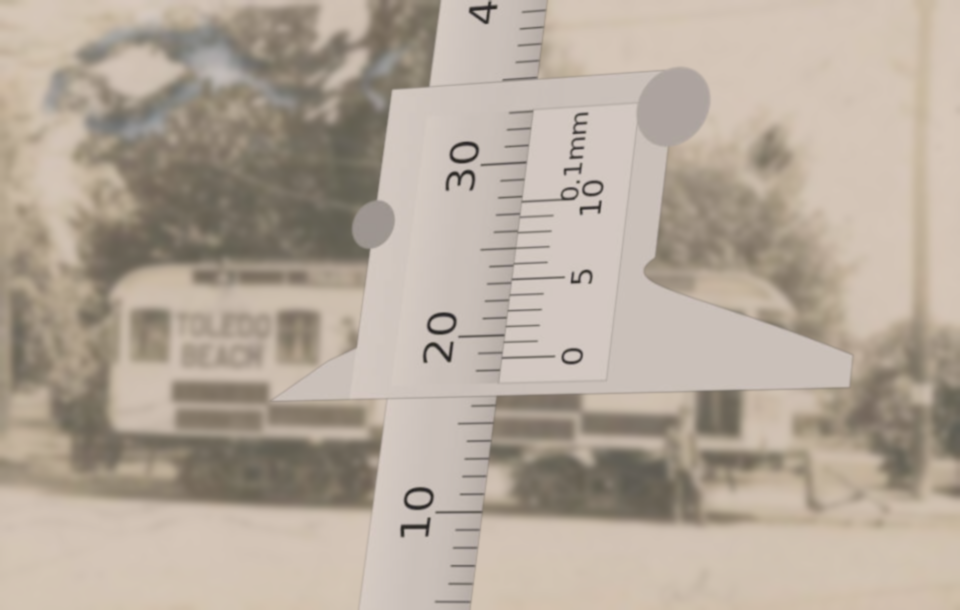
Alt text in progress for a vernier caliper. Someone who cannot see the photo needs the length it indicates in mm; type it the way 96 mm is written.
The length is 18.7 mm
